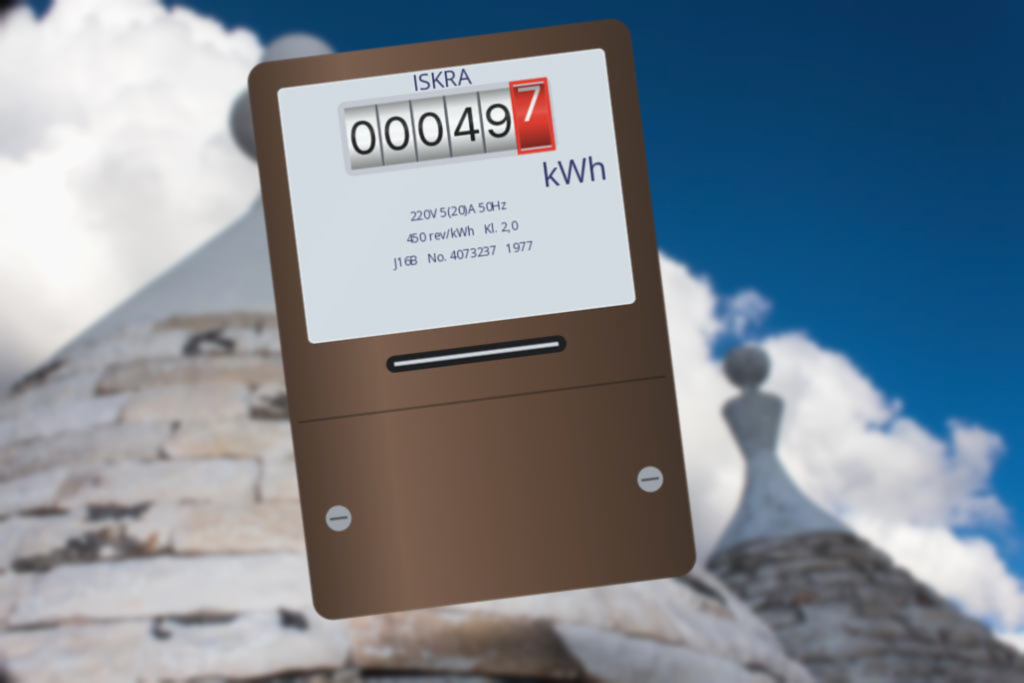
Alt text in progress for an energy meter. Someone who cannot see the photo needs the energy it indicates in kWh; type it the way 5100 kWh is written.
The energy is 49.7 kWh
